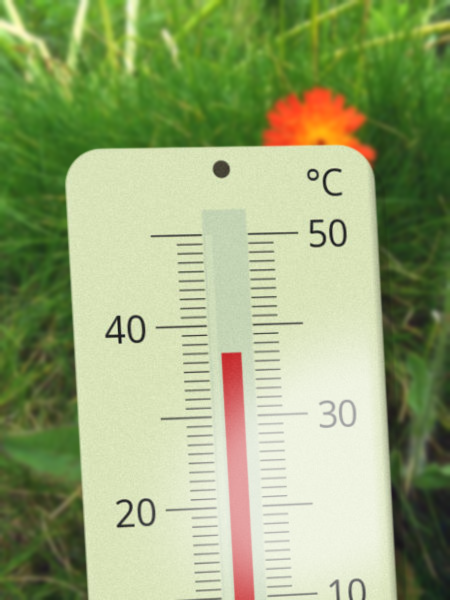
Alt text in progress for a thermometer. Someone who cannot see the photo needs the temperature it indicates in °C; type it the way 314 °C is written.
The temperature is 37 °C
